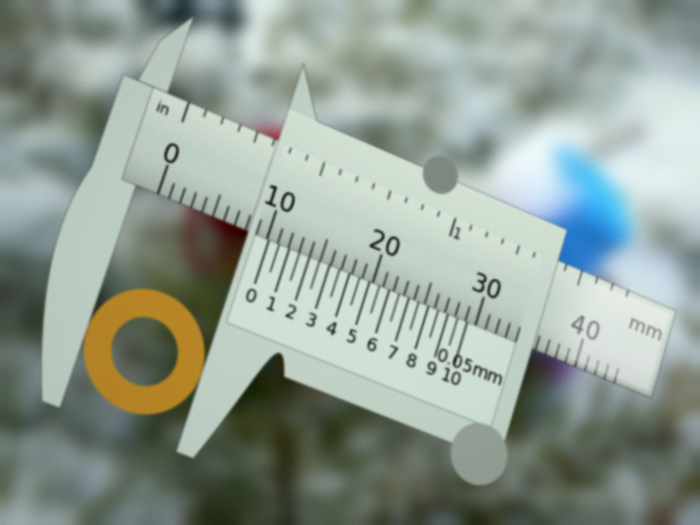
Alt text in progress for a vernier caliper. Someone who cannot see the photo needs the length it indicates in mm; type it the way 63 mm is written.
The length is 10.2 mm
